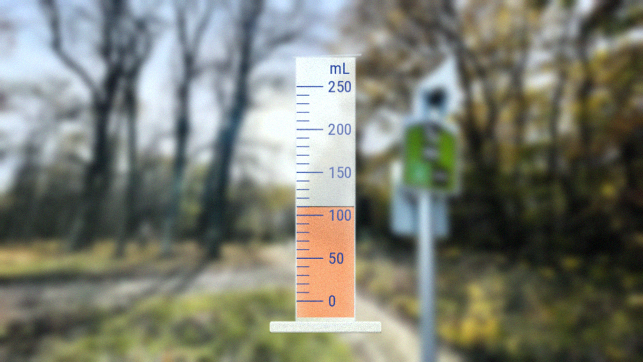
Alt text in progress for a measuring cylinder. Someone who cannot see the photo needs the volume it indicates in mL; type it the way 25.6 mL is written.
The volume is 110 mL
